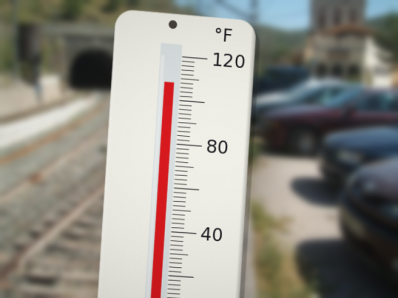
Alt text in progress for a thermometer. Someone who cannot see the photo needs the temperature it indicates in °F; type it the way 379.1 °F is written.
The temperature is 108 °F
